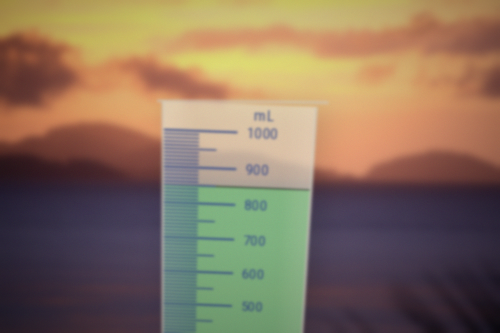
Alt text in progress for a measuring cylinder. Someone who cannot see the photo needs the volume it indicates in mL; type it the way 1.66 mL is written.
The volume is 850 mL
